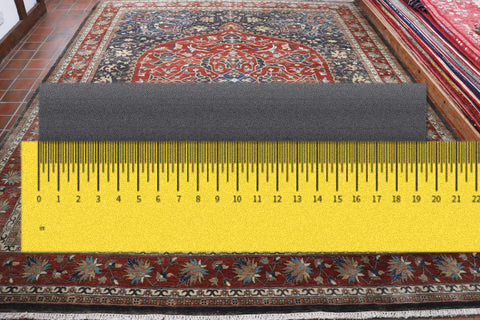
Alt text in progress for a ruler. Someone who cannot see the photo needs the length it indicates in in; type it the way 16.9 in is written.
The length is 19.5 in
